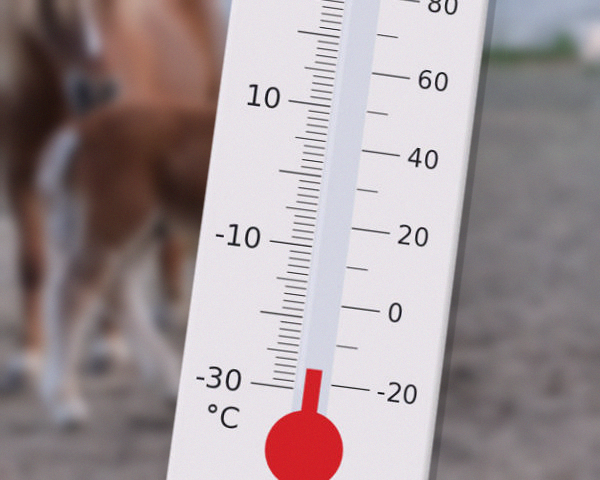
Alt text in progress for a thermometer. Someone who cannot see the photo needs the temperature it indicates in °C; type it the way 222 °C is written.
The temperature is -27 °C
